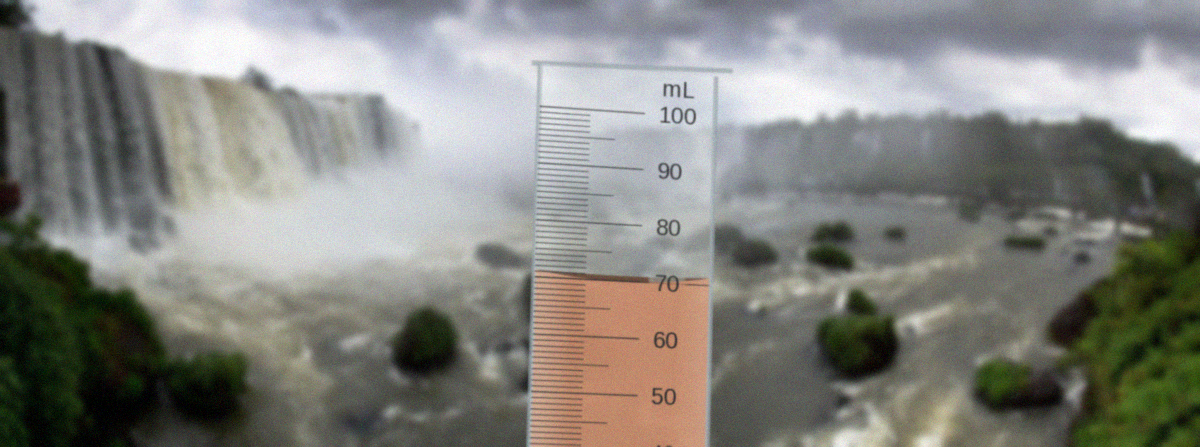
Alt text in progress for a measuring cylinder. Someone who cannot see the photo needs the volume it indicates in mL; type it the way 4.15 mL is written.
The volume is 70 mL
